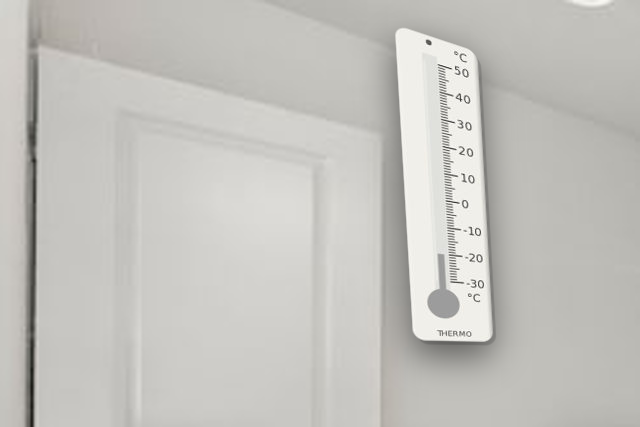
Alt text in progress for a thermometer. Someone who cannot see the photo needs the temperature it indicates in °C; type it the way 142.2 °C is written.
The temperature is -20 °C
